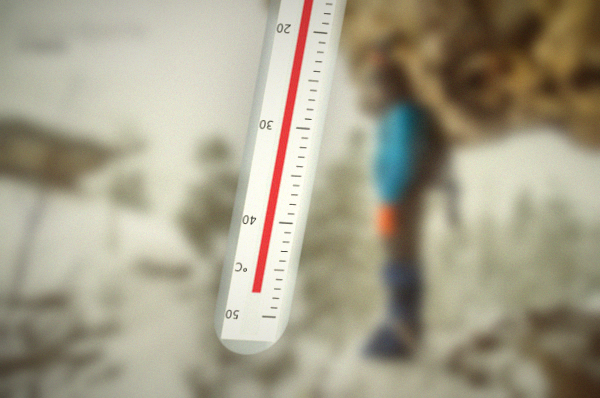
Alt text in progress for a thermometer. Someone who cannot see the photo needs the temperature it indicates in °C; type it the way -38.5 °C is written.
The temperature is 47.5 °C
